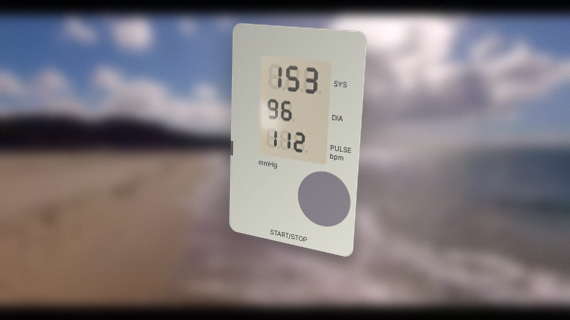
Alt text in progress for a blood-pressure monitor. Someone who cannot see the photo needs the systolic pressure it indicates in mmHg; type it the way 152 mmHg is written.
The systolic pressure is 153 mmHg
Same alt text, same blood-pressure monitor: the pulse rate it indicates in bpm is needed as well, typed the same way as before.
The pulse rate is 112 bpm
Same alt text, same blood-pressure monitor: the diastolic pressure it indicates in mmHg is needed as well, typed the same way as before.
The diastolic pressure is 96 mmHg
